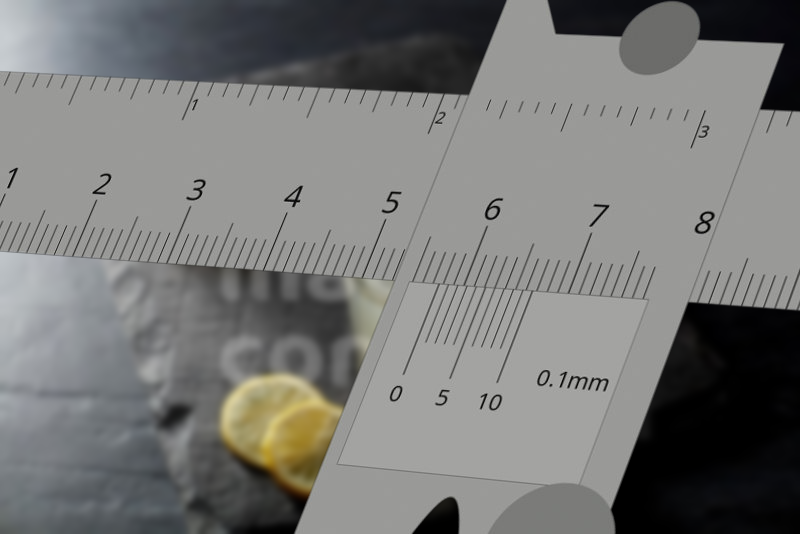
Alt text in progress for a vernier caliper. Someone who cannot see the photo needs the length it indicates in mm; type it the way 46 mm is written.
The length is 57.6 mm
